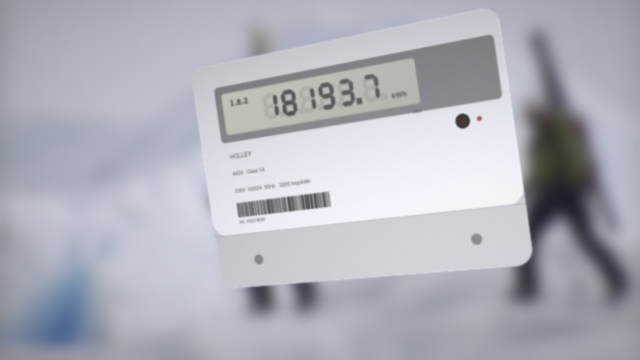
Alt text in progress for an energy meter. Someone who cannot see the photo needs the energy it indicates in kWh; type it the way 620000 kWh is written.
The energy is 18193.7 kWh
